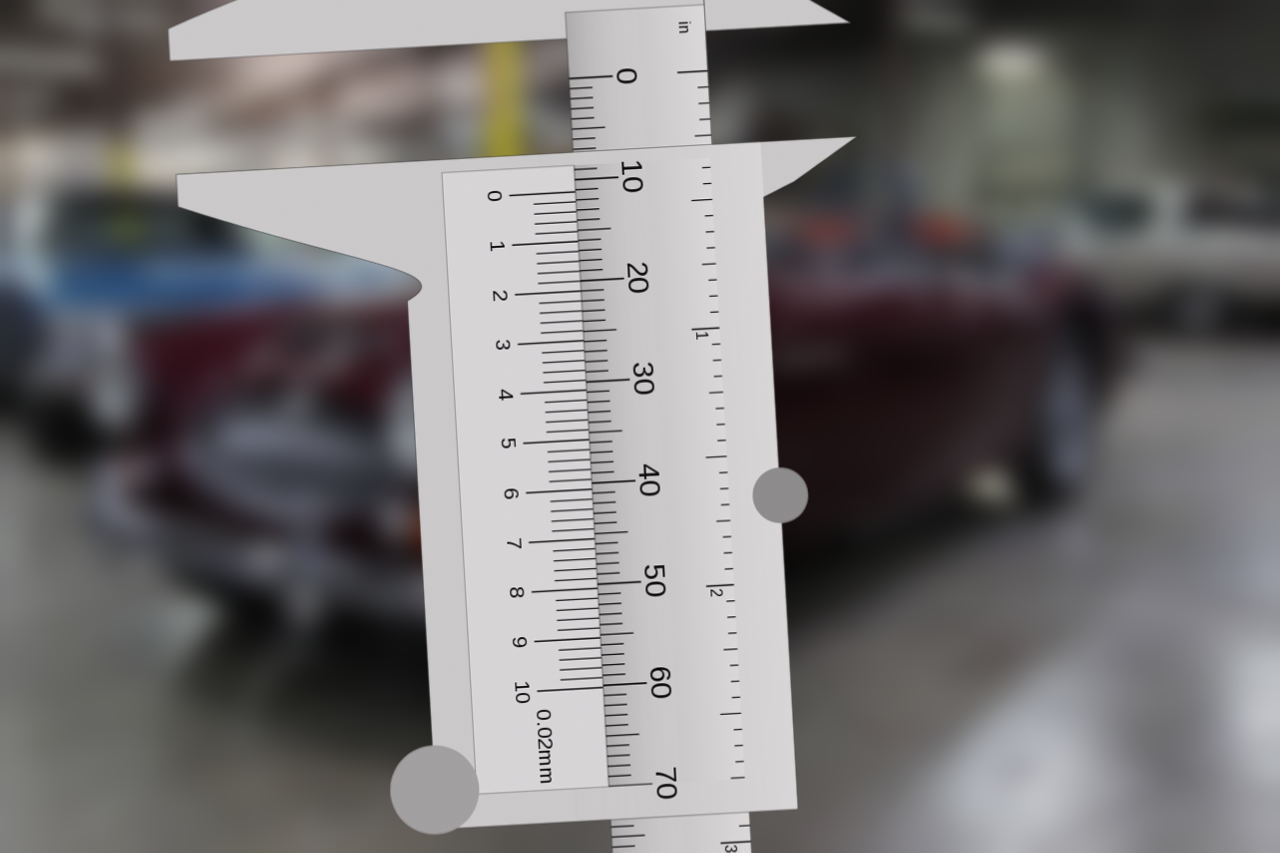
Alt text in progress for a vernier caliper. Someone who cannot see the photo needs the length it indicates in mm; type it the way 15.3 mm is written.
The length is 11.2 mm
